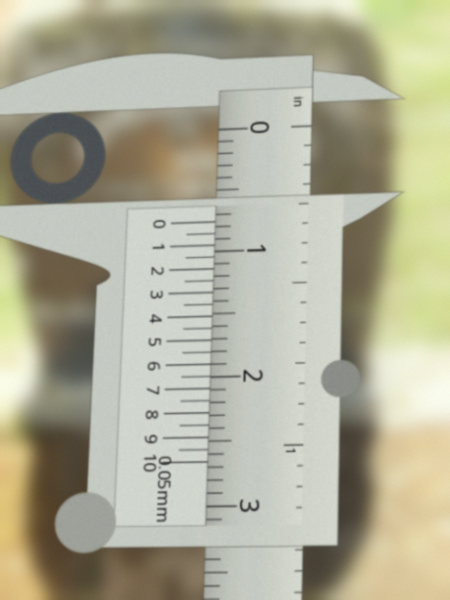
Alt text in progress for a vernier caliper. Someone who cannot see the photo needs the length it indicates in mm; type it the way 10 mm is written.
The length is 7.6 mm
